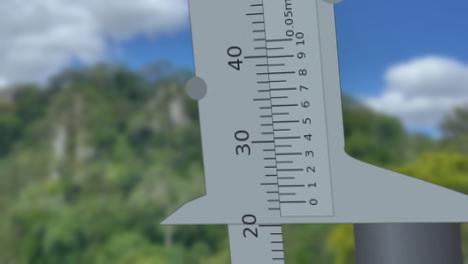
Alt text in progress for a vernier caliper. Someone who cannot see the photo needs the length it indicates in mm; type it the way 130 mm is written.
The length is 22.8 mm
